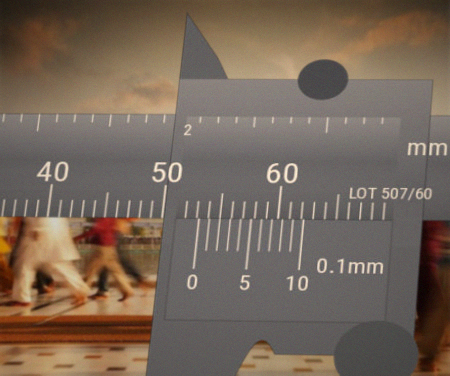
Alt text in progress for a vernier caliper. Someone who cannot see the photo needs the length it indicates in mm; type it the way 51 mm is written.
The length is 53.2 mm
